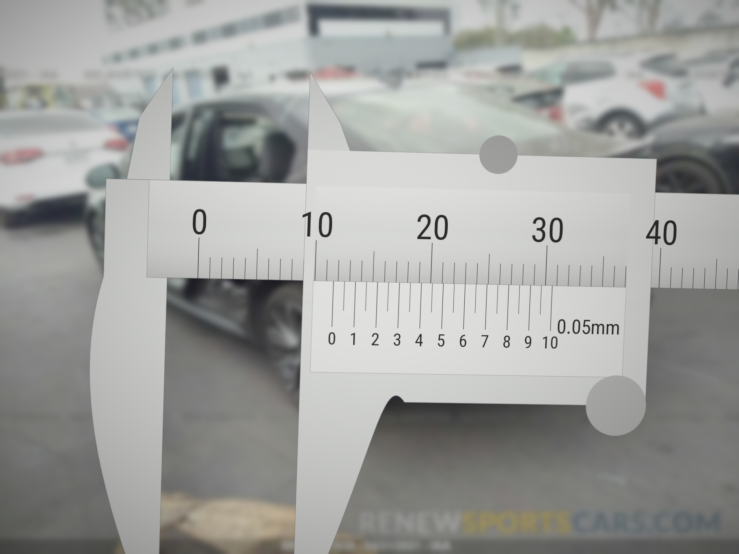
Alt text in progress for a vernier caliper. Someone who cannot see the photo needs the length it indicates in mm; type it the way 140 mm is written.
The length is 11.6 mm
